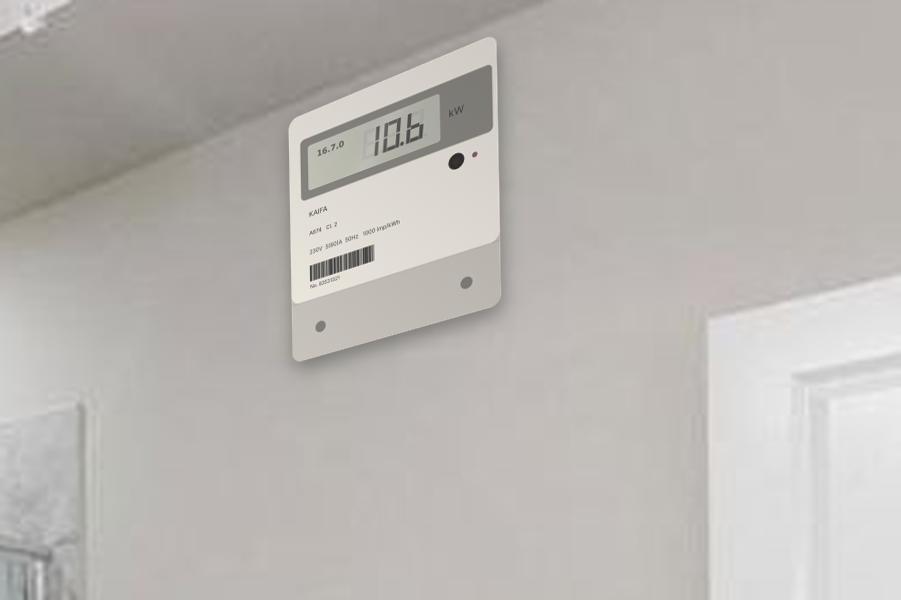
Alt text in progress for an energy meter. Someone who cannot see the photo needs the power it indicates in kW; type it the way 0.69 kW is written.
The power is 10.6 kW
